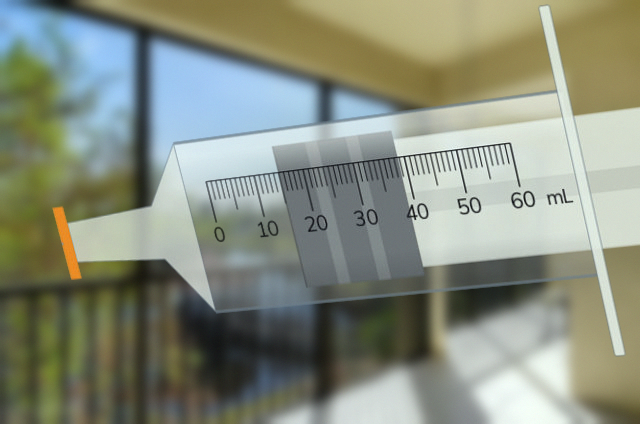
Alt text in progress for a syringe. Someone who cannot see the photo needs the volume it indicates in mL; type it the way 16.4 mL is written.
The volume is 15 mL
